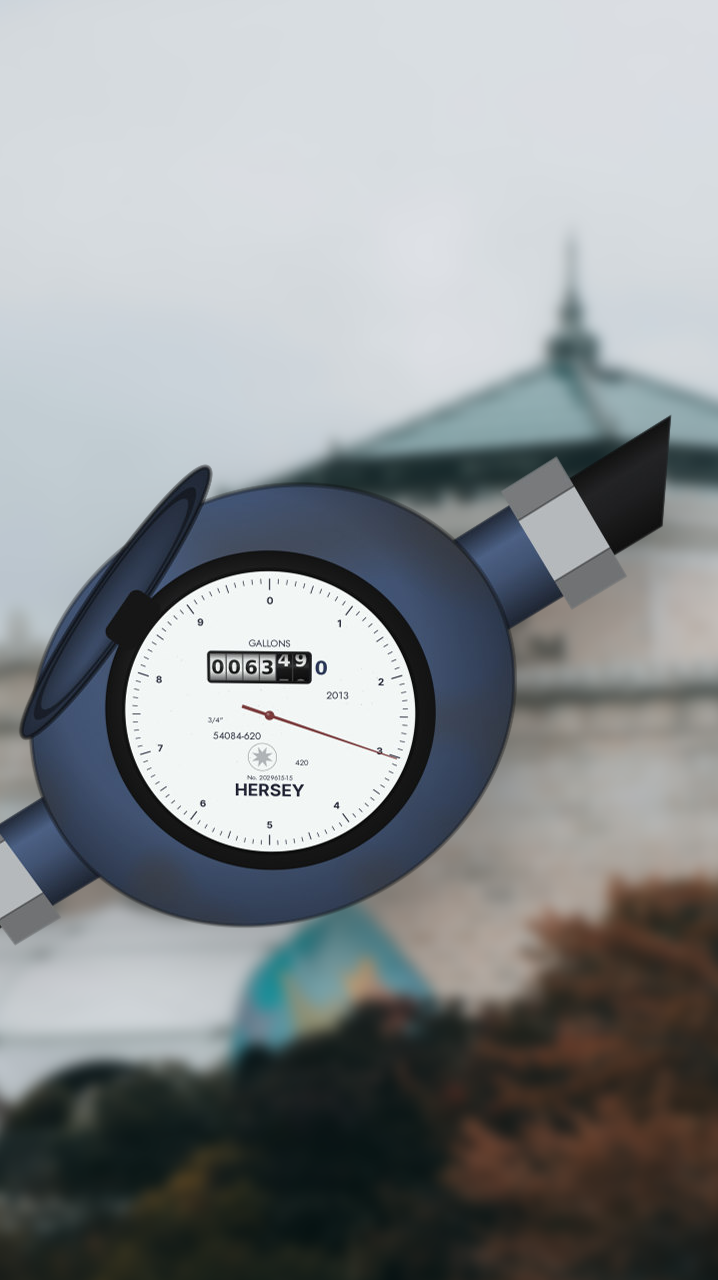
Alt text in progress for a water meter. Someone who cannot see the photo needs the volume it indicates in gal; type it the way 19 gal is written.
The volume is 63493.0 gal
